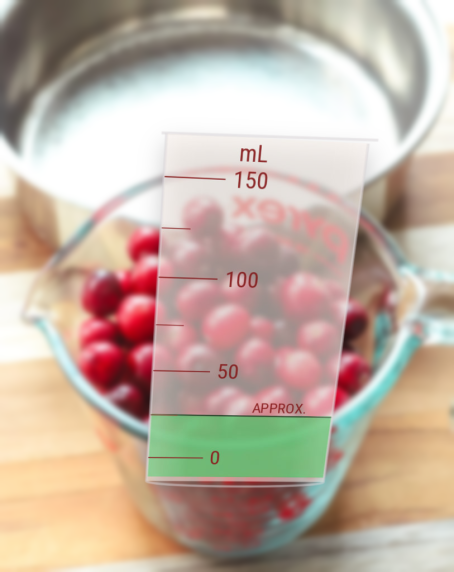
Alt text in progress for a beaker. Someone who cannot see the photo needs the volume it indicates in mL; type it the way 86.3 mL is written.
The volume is 25 mL
